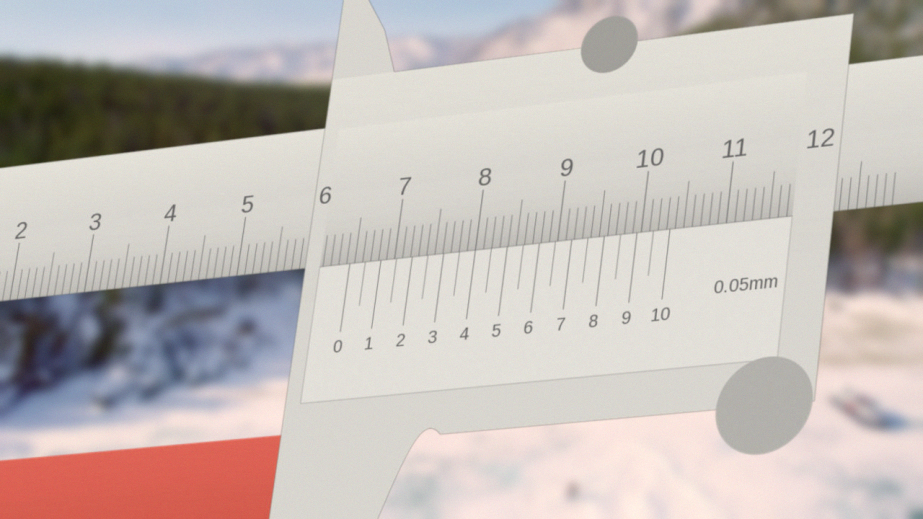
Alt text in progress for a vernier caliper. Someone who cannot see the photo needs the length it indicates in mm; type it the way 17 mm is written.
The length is 64.4 mm
